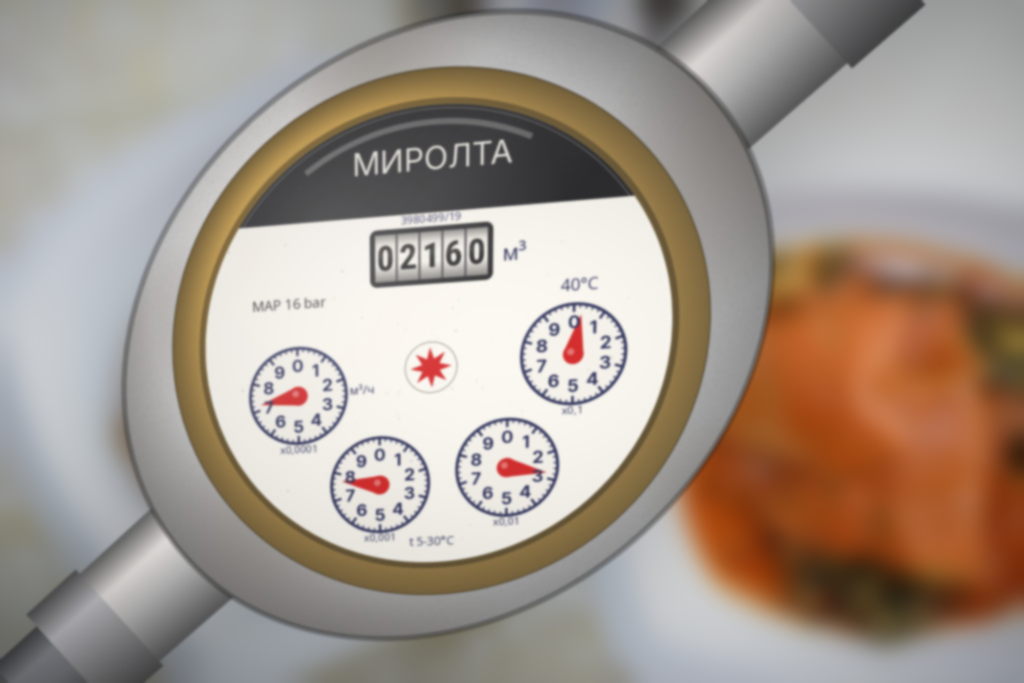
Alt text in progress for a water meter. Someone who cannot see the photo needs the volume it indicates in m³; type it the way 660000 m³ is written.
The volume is 2160.0277 m³
